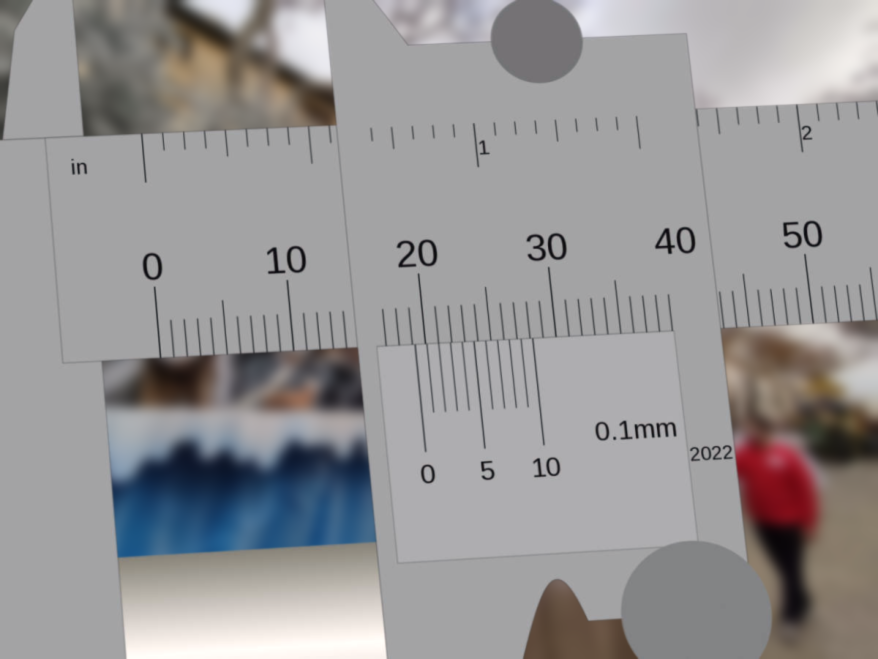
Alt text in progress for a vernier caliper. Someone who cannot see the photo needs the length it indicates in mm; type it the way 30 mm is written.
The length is 19.2 mm
